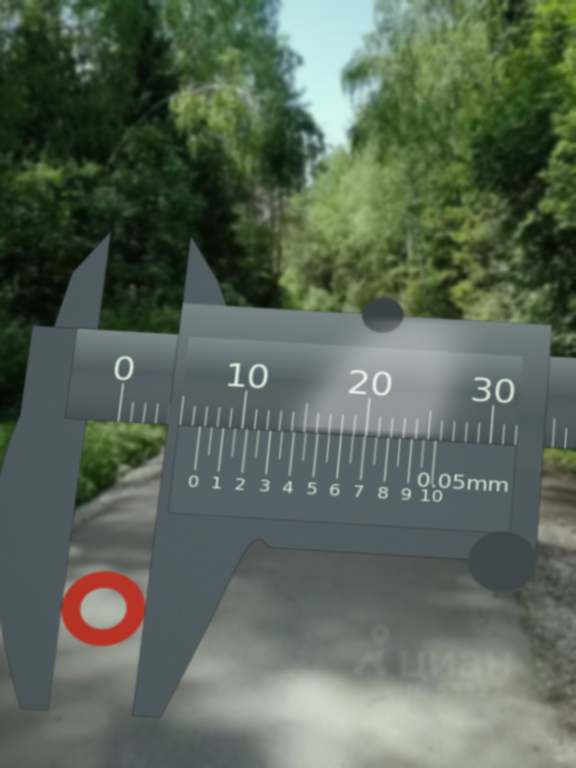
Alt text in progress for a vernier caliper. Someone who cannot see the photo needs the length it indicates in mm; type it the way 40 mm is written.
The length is 6.6 mm
